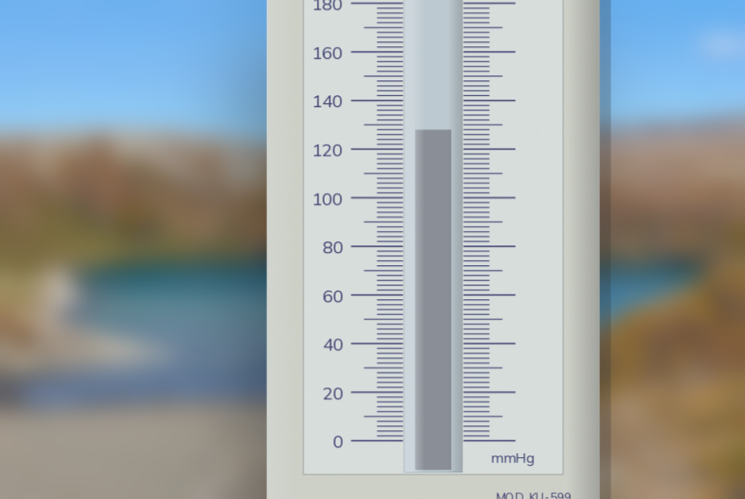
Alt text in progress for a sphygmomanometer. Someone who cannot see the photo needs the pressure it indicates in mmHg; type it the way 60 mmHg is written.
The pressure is 128 mmHg
